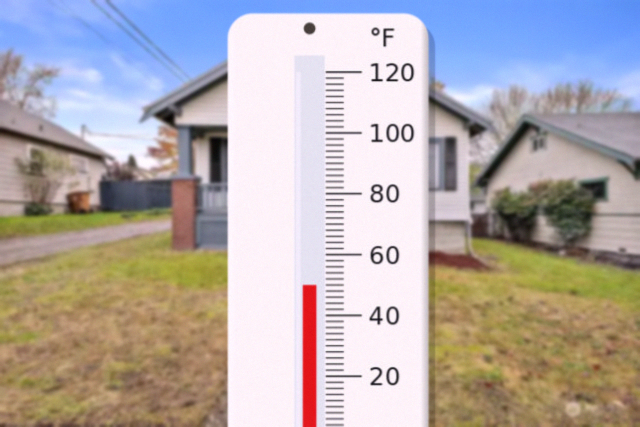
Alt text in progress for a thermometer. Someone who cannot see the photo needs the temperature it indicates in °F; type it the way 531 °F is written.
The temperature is 50 °F
